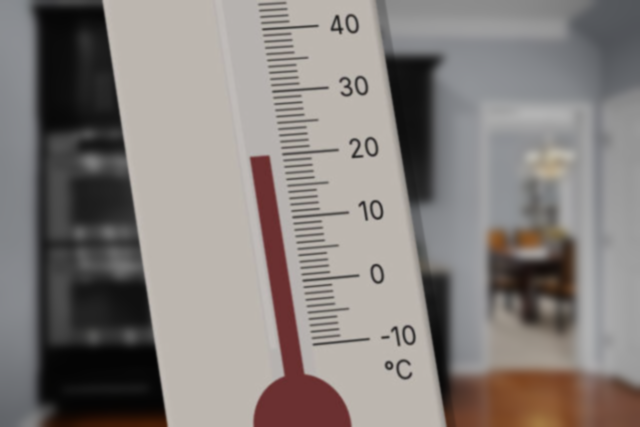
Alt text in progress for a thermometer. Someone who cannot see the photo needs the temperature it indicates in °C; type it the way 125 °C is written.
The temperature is 20 °C
